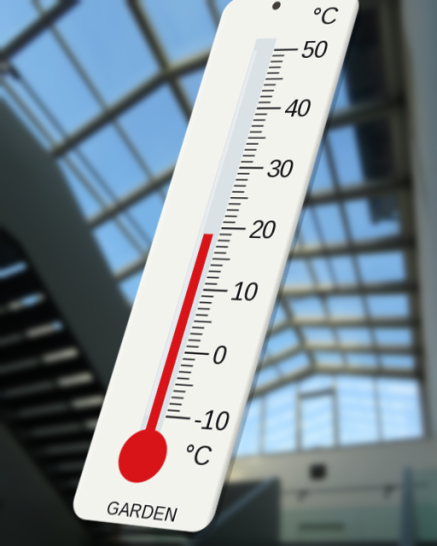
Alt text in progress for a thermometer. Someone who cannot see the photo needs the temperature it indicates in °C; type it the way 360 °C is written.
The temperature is 19 °C
